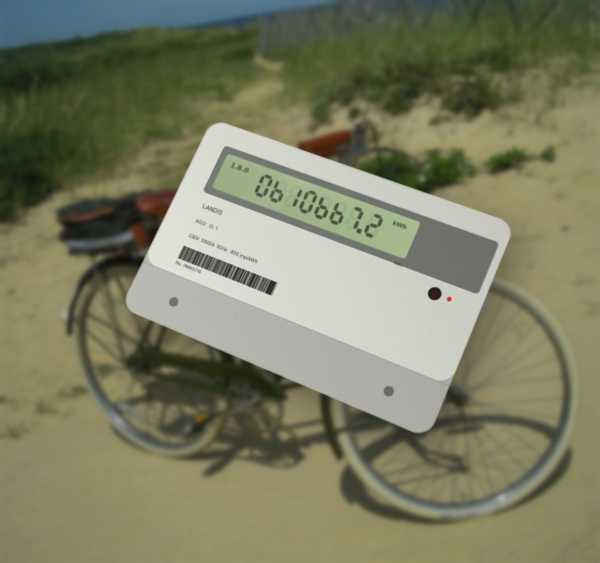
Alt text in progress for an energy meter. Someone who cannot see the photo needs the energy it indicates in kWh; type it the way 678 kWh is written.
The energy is 610667.2 kWh
